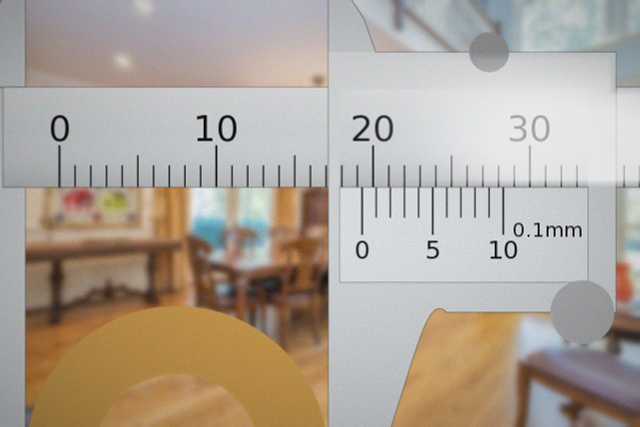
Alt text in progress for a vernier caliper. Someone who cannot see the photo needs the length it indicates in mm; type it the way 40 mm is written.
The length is 19.3 mm
